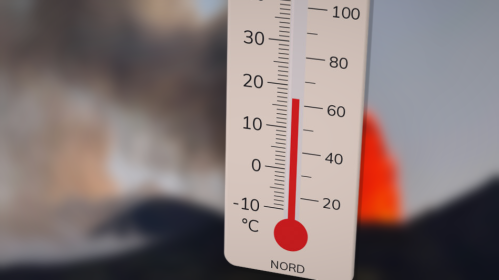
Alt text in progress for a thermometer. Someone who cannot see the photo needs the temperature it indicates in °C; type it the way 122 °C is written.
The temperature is 17 °C
